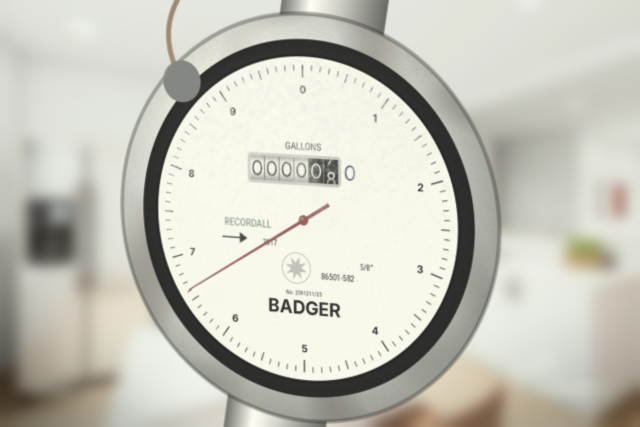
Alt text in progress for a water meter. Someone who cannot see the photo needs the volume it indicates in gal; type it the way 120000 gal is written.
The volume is 76.6 gal
